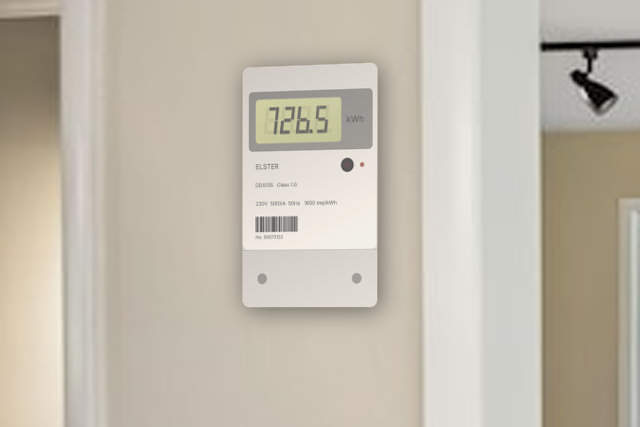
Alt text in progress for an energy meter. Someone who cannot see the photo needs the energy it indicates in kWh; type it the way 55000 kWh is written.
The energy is 726.5 kWh
